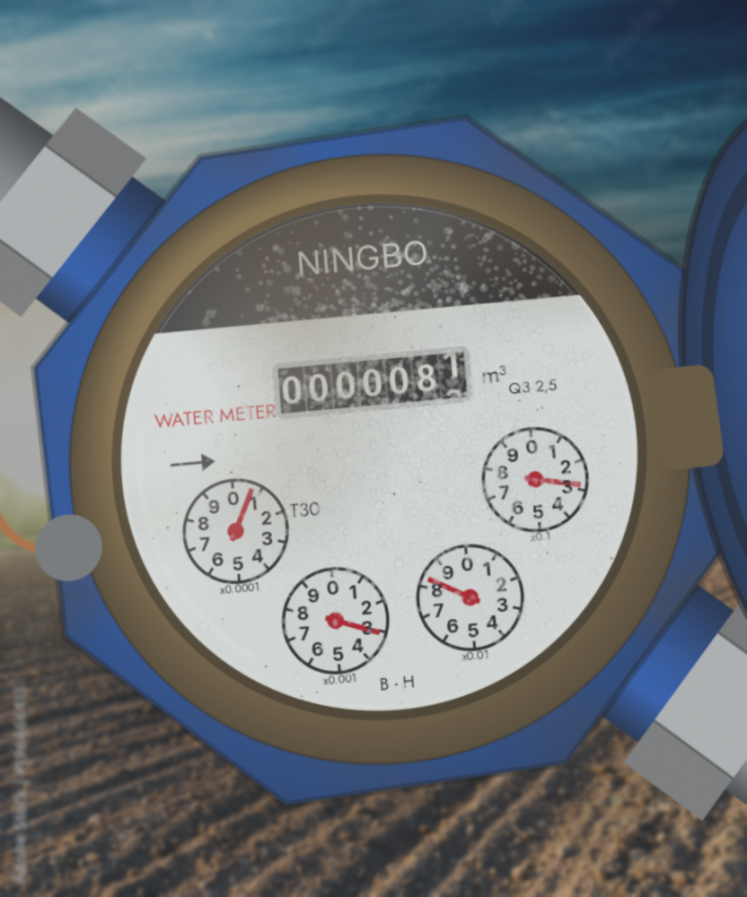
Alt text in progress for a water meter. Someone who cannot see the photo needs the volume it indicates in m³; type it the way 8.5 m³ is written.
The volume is 81.2830 m³
